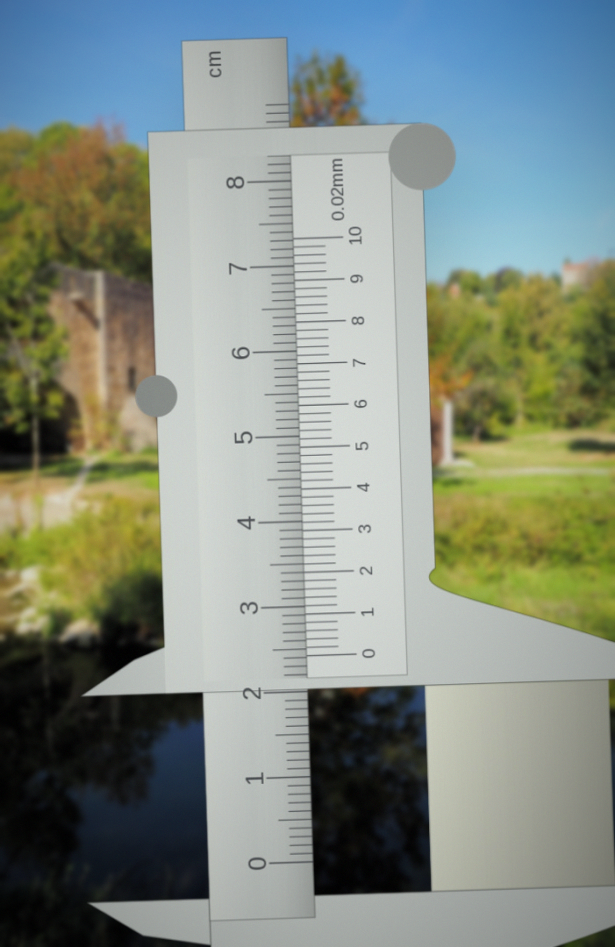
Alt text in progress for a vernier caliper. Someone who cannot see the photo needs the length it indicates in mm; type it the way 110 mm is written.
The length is 24.2 mm
